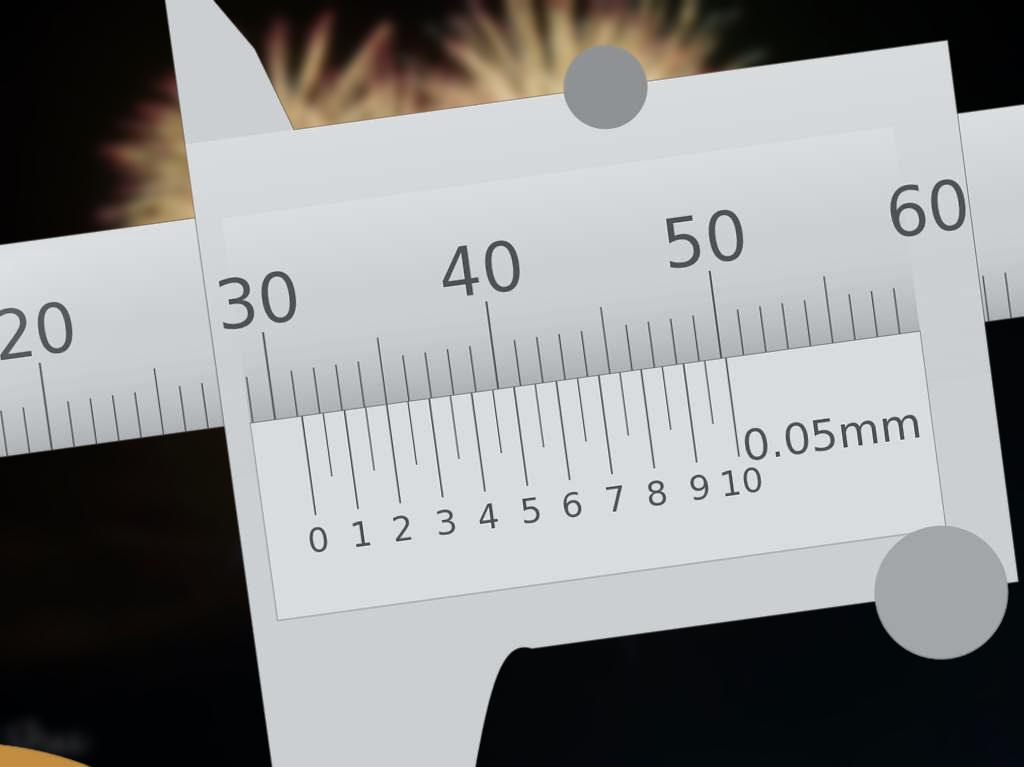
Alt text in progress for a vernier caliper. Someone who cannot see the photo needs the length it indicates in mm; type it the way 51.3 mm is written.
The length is 31.2 mm
